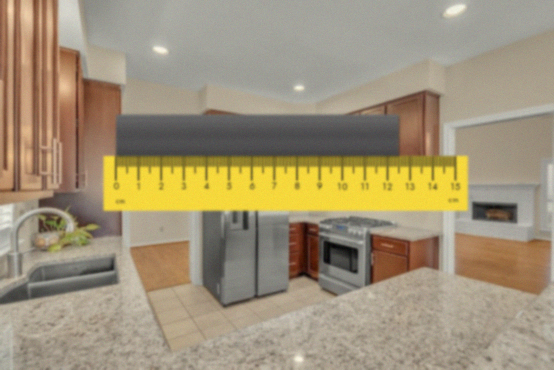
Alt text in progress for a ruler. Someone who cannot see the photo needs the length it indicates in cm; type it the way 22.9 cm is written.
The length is 12.5 cm
